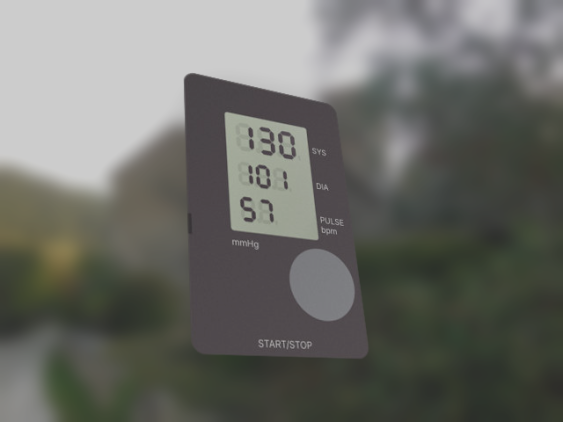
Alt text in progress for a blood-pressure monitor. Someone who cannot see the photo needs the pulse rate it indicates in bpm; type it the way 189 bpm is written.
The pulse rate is 57 bpm
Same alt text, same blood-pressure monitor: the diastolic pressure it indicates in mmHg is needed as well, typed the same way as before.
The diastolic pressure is 101 mmHg
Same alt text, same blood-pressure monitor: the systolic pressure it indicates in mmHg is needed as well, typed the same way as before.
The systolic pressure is 130 mmHg
